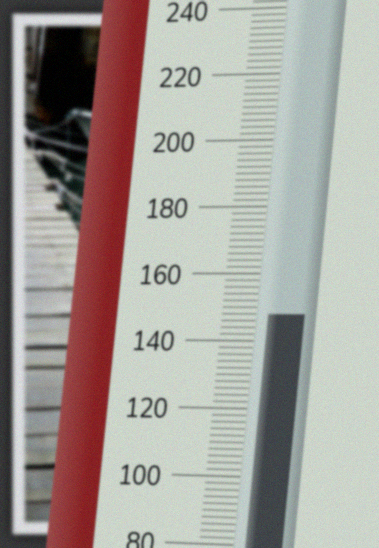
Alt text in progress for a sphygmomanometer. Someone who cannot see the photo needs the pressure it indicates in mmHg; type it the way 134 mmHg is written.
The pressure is 148 mmHg
